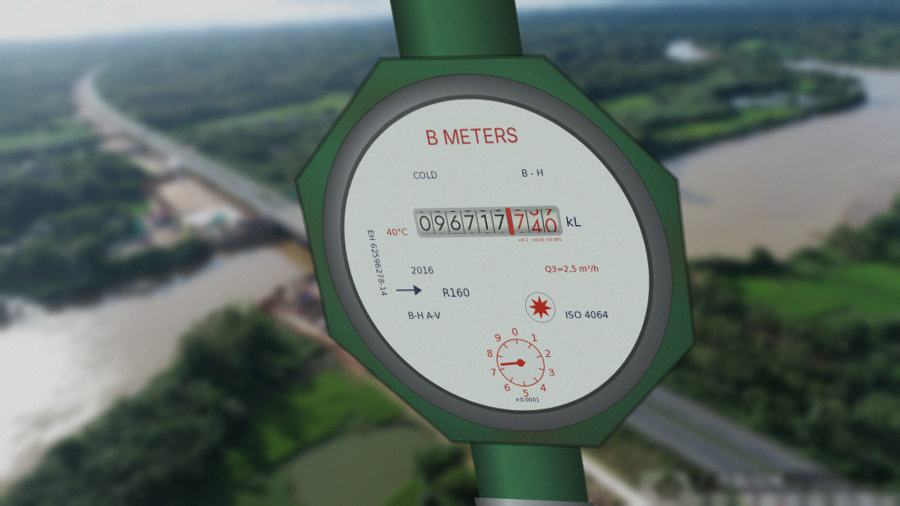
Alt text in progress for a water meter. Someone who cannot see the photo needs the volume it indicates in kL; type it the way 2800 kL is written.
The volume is 96717.7397 kL
